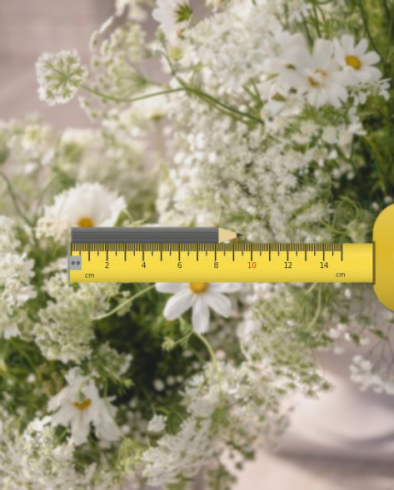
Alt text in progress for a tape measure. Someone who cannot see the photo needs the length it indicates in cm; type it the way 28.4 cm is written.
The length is 9.5 cm
